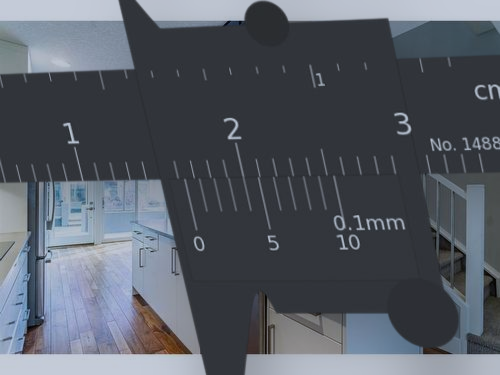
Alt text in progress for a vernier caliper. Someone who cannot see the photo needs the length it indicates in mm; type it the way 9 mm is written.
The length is 16.4 mm
